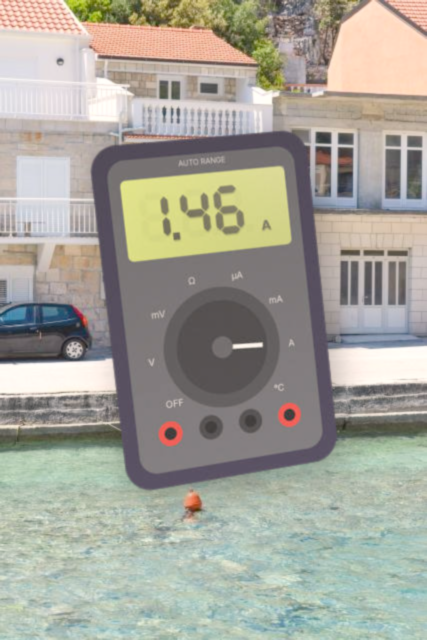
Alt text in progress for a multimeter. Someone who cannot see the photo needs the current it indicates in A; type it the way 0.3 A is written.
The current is 1.46 A
